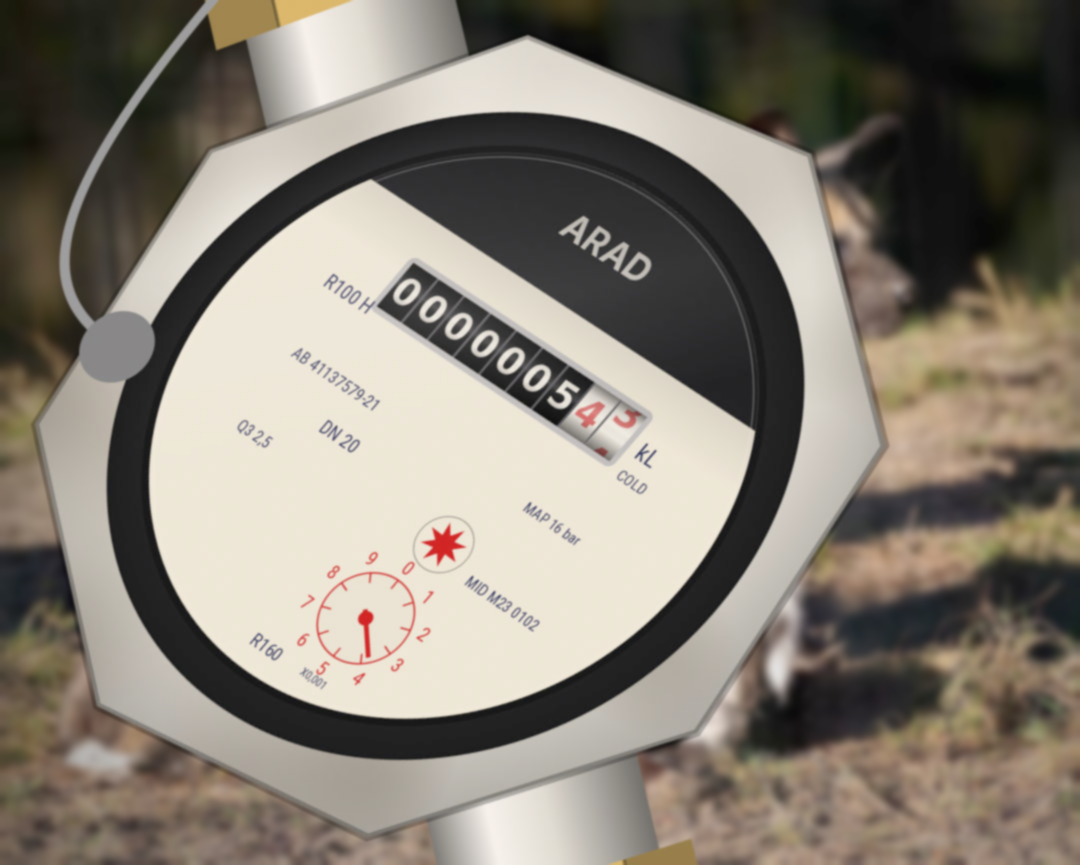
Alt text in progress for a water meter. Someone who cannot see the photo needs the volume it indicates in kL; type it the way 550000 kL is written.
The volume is 5.433 kL
